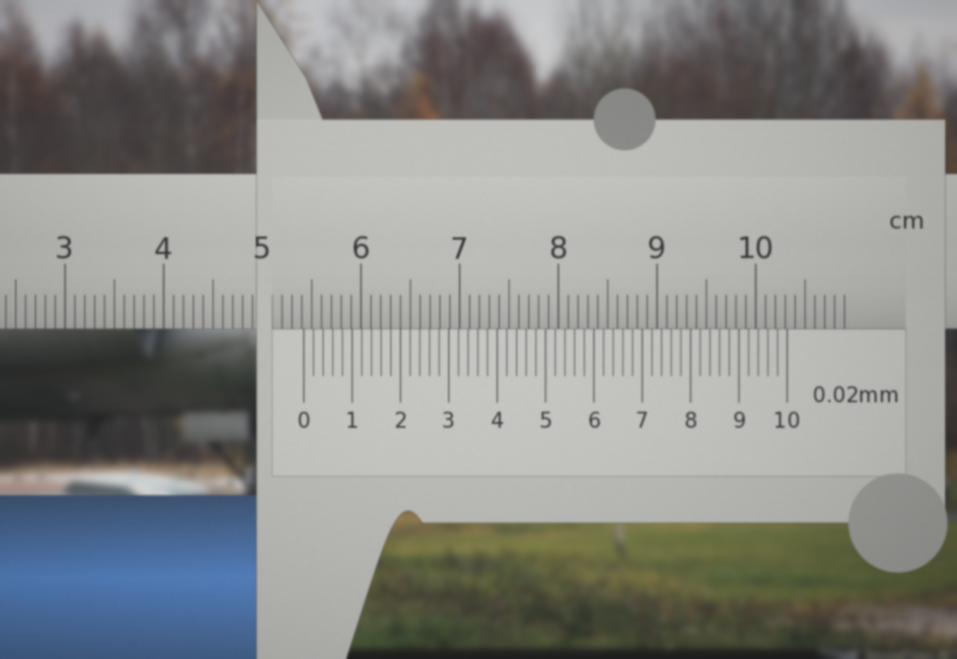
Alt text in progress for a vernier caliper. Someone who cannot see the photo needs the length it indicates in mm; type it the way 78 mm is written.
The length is 54.2 mm
